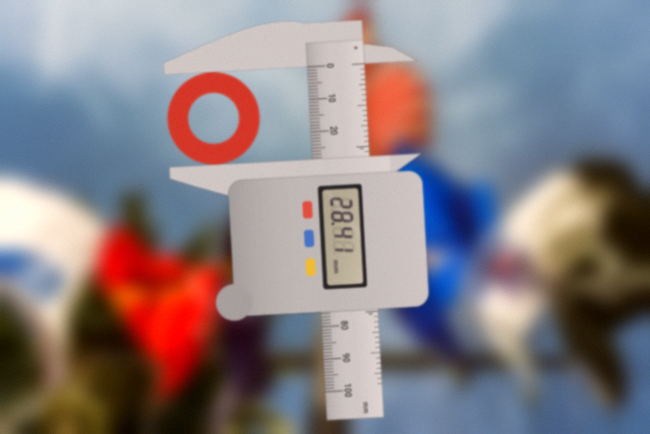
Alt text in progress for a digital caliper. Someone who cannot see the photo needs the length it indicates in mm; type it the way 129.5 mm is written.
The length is 28.41 mm
